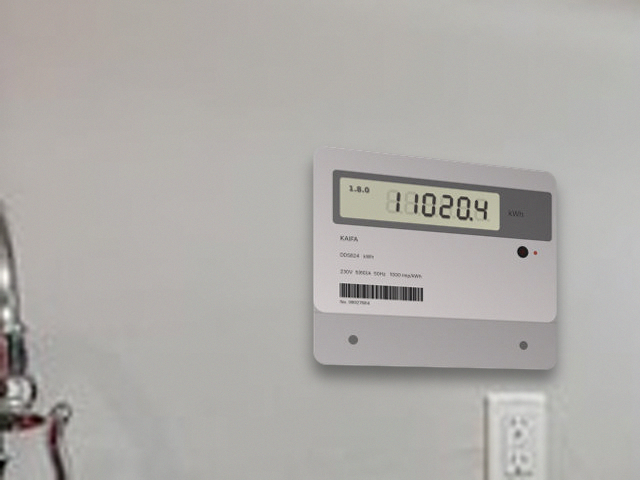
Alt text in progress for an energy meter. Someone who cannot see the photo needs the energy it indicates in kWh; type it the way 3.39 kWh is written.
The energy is 11020.4 kWh
